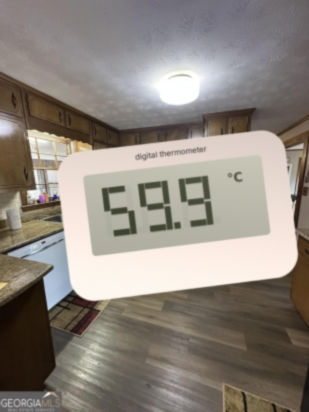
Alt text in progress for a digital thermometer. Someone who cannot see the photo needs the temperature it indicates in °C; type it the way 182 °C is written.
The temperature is 59.9 °C
